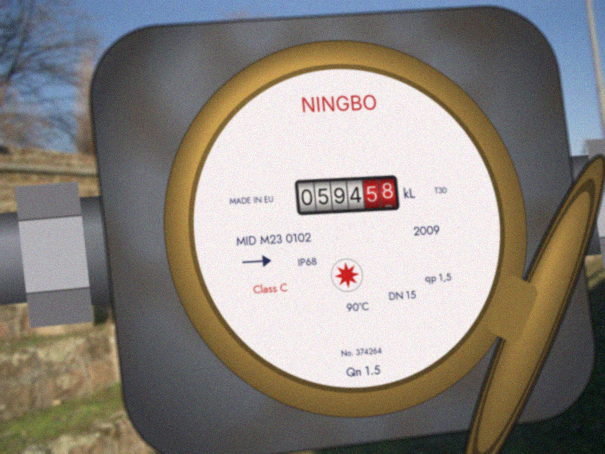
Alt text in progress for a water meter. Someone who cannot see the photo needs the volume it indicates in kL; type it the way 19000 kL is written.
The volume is 594.58 kL
